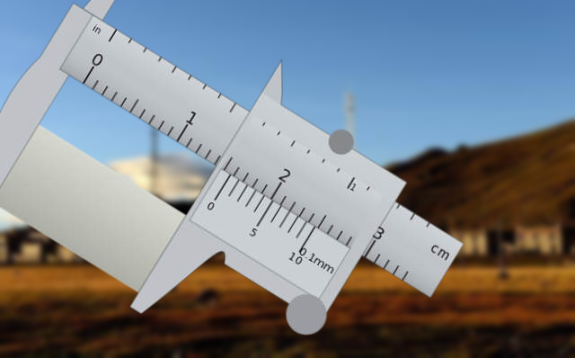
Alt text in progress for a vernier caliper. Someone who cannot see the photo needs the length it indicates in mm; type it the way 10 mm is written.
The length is 15.7 mm
